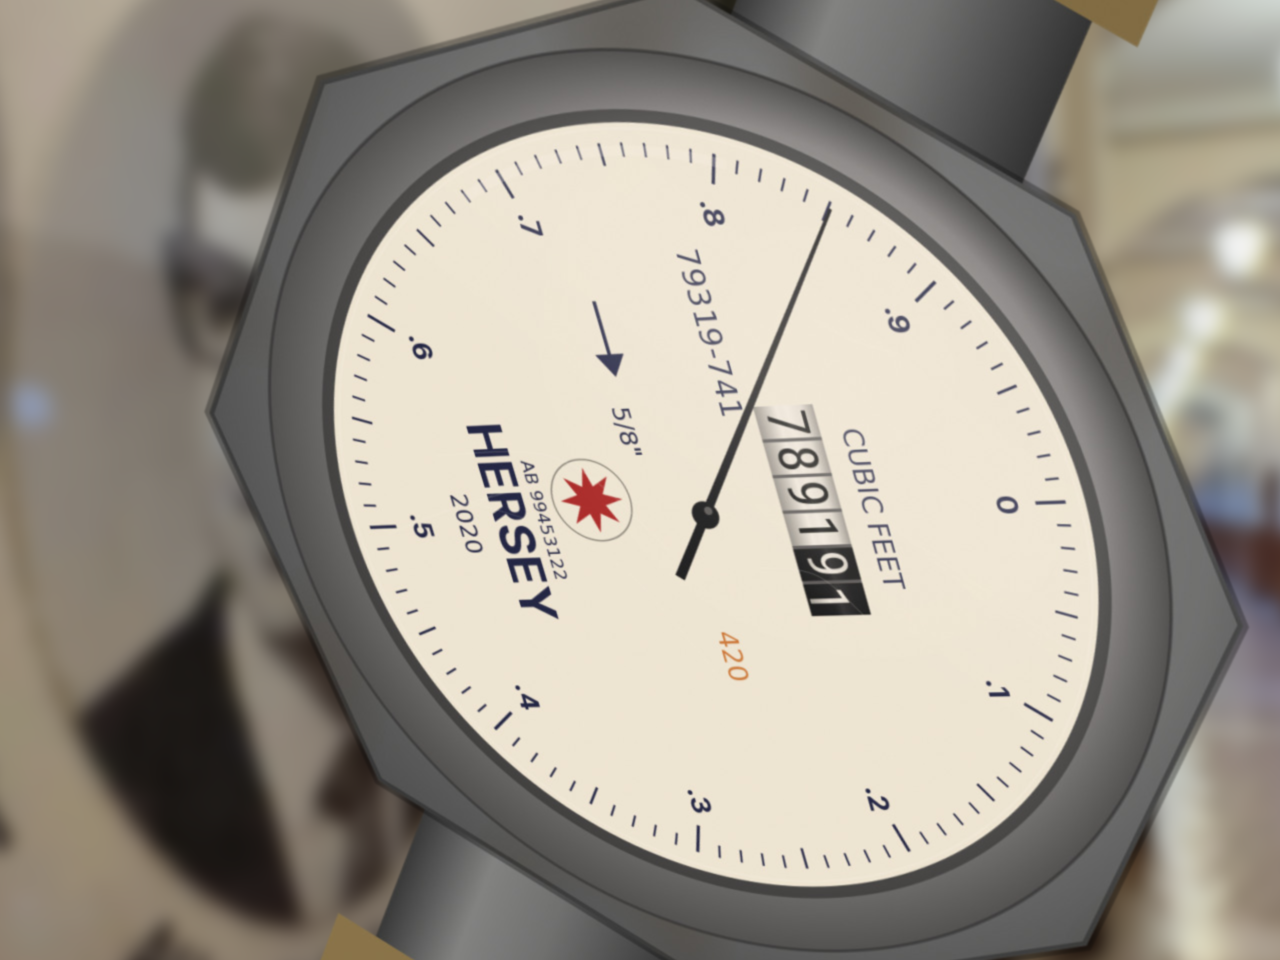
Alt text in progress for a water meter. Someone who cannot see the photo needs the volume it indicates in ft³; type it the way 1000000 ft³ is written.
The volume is 789190.85 ft³
